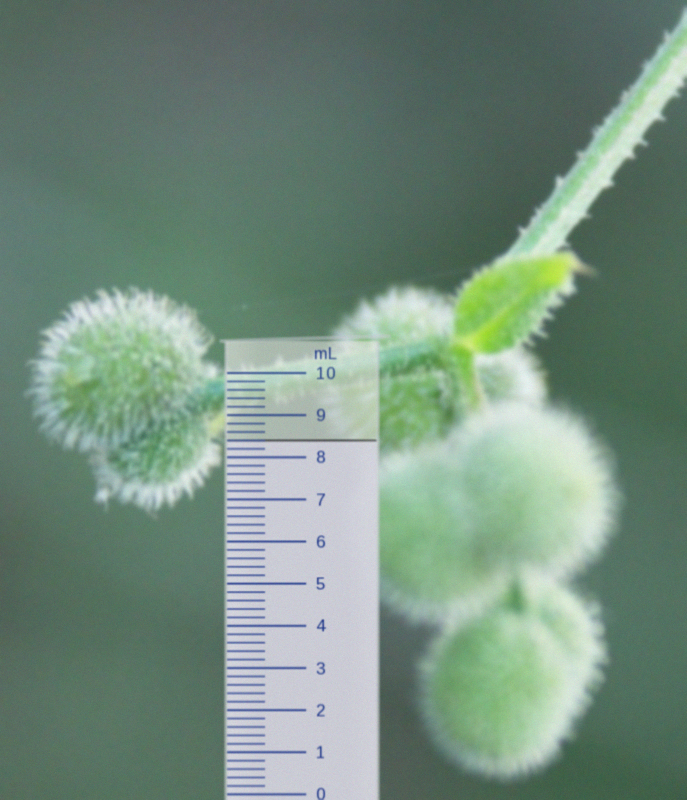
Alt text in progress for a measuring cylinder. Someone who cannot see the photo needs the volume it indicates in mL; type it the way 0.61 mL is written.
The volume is 8.4 mL
